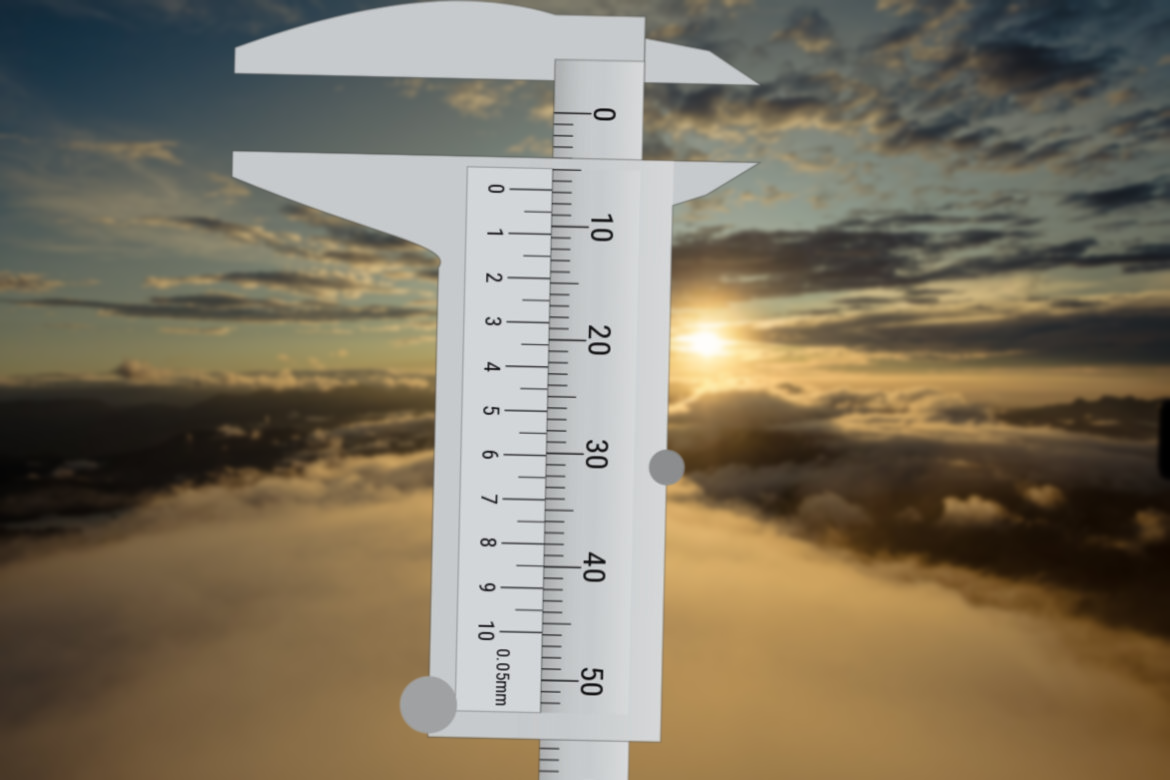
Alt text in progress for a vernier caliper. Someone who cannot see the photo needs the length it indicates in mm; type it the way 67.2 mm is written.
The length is 6.8 mm
